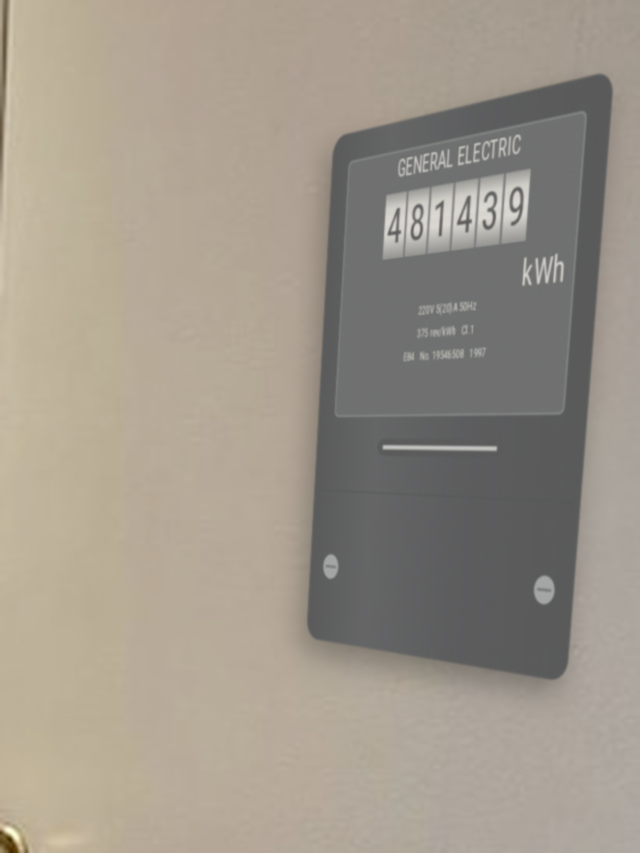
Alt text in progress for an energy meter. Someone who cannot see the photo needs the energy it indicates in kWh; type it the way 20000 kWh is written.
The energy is 481439 kWh
